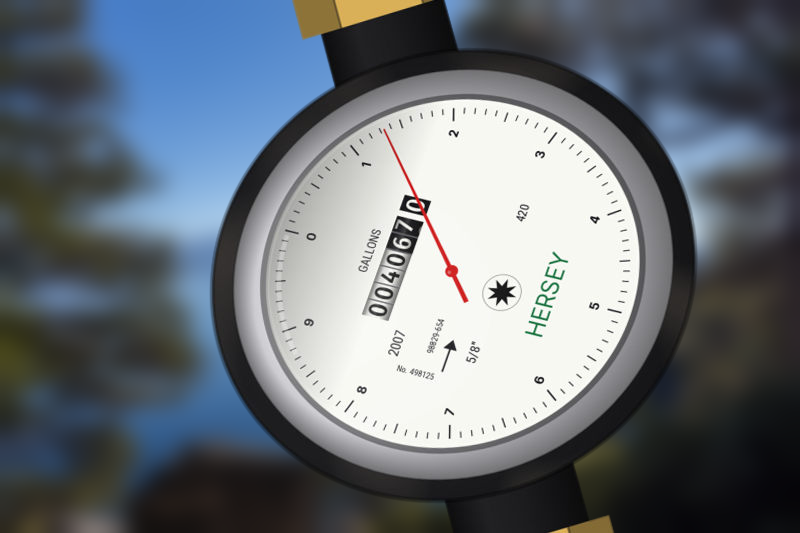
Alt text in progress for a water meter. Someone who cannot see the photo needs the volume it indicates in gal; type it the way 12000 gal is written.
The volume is 40671.3 gal
